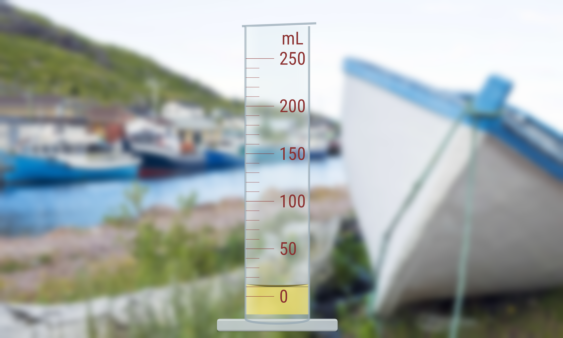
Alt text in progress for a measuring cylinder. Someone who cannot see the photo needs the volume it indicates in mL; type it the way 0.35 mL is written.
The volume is 10 mL
